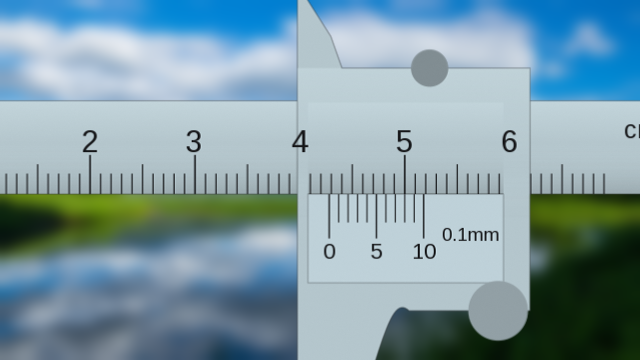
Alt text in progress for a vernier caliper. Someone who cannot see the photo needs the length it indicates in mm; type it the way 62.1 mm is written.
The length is 42.8 mm
